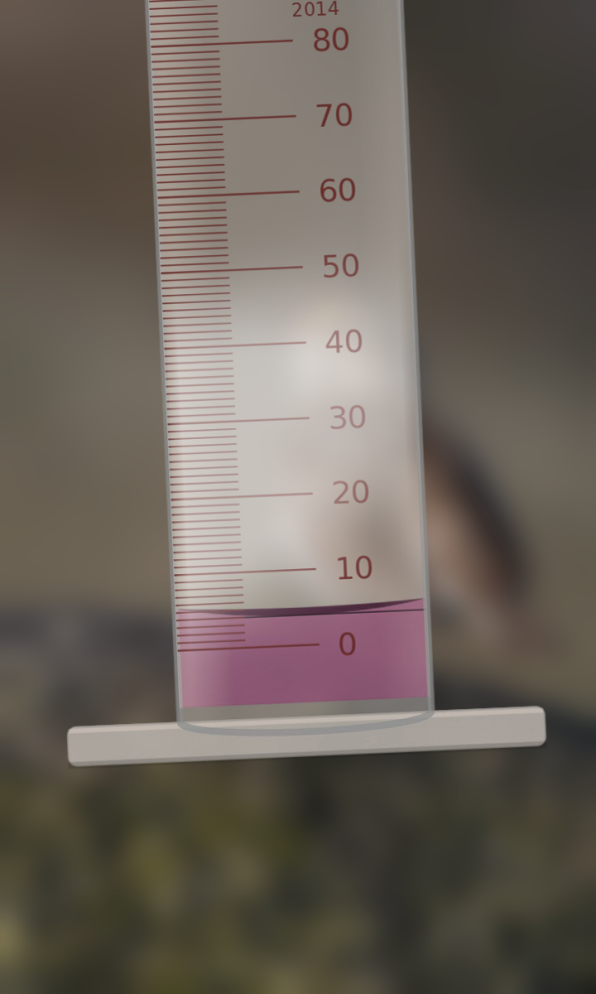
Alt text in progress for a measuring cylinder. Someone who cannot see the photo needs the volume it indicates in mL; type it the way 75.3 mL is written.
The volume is 4 mL
